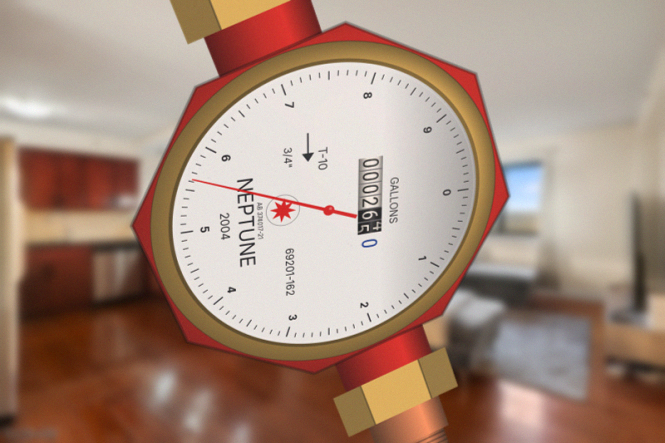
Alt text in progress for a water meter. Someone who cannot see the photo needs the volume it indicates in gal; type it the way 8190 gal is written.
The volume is 2645.6 gal
